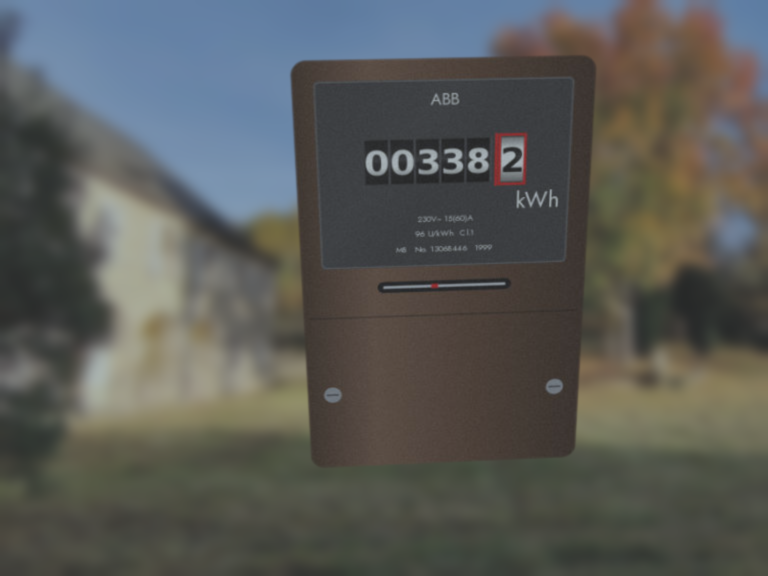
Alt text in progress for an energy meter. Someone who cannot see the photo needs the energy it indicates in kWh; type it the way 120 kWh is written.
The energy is 338.2 kWh
